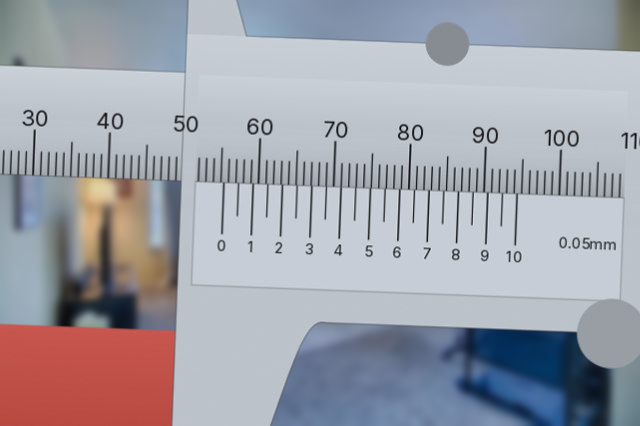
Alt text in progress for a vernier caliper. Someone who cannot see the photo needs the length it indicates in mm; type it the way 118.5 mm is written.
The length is 55.4 mm
